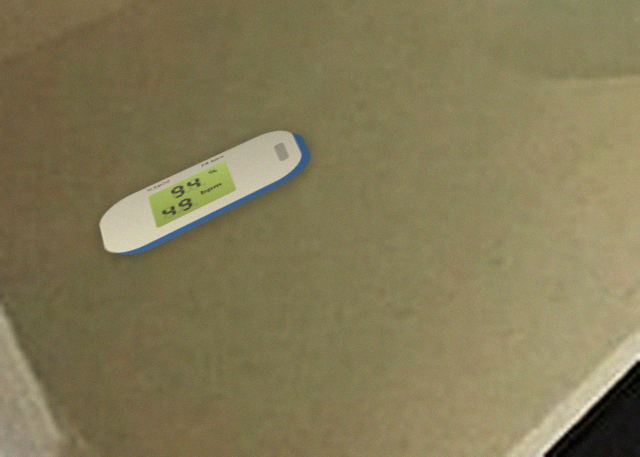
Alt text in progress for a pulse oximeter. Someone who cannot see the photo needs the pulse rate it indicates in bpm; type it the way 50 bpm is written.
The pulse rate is 49 bpm
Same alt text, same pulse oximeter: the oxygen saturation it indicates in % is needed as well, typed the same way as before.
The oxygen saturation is 94 %
